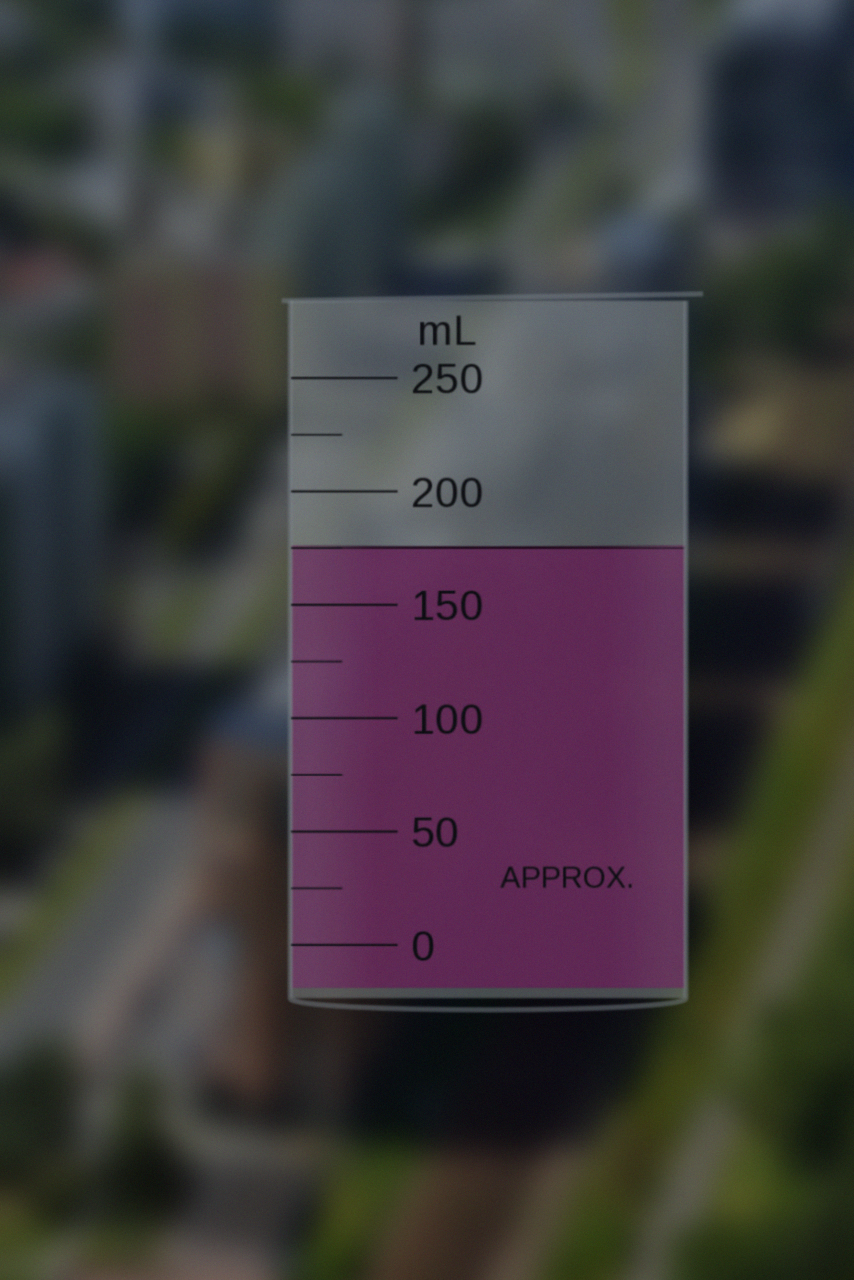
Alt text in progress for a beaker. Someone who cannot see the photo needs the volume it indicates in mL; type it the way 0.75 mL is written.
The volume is 175 mL
